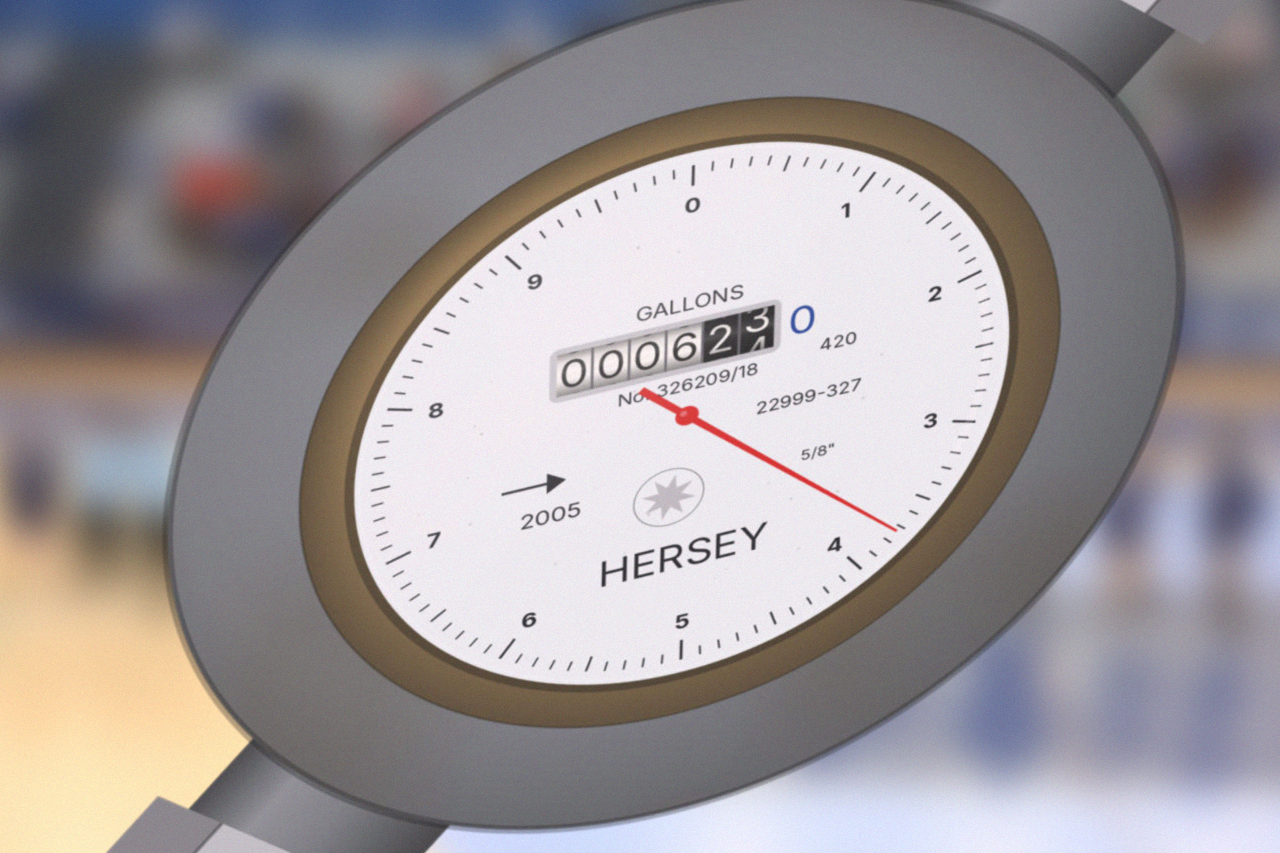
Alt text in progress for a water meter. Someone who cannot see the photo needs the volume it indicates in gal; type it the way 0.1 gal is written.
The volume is 6233.7 gal
